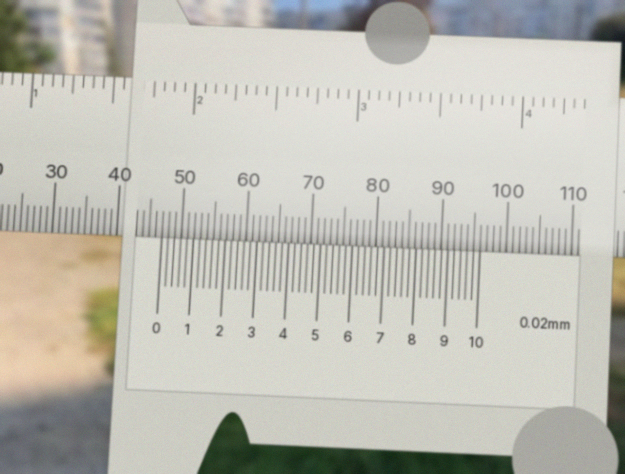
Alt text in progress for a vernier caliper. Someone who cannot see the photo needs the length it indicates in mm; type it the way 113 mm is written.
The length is 47.0 mm
